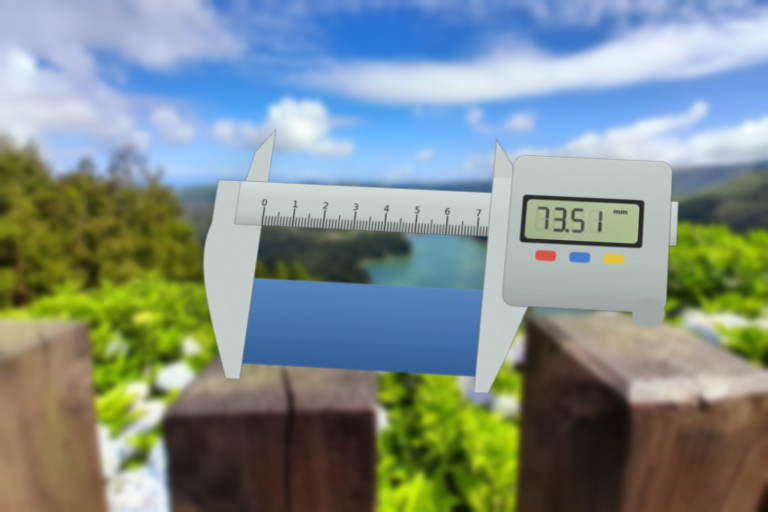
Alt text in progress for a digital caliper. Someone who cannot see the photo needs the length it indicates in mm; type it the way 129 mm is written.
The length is 73.51 mm
